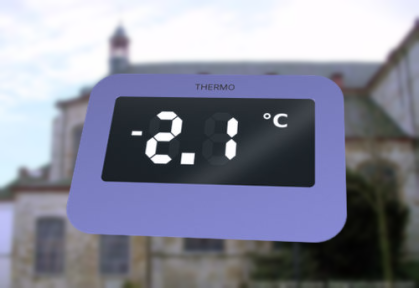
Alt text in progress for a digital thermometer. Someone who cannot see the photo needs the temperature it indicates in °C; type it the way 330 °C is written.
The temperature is -2.1 °C
